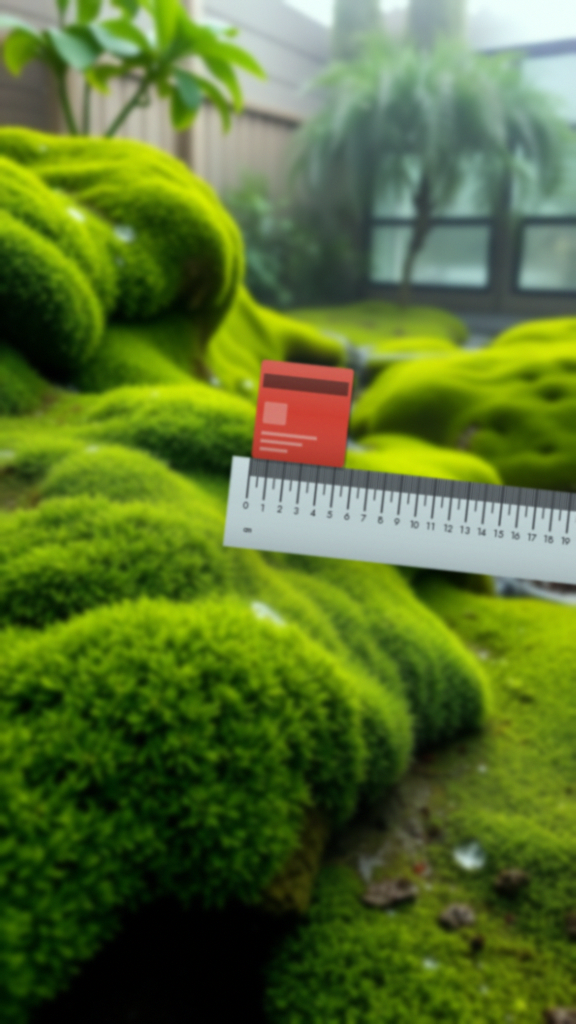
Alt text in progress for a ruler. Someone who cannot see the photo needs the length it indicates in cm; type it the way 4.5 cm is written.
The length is 5.5 cm
